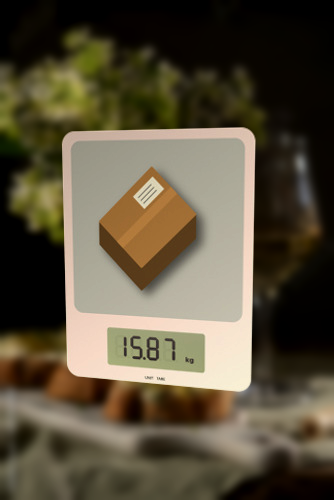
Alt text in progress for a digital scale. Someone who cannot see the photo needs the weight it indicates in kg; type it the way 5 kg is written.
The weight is 15.87 kg
